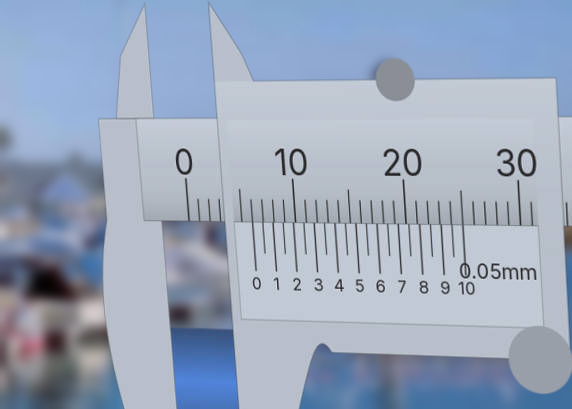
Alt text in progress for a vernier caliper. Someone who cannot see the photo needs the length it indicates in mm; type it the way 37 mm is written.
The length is 6.0 mm
